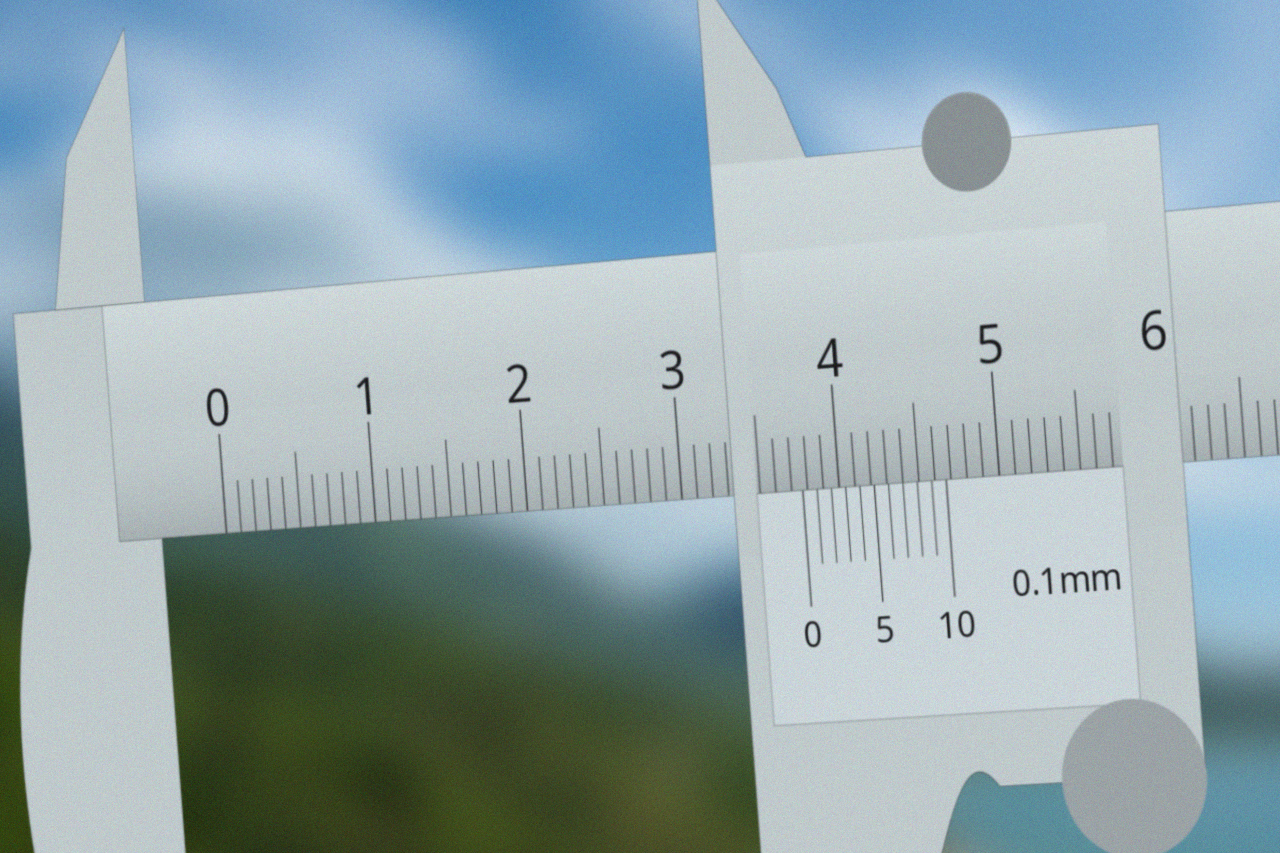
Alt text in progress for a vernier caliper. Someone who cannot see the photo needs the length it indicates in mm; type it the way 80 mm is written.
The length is 37.7 mm
